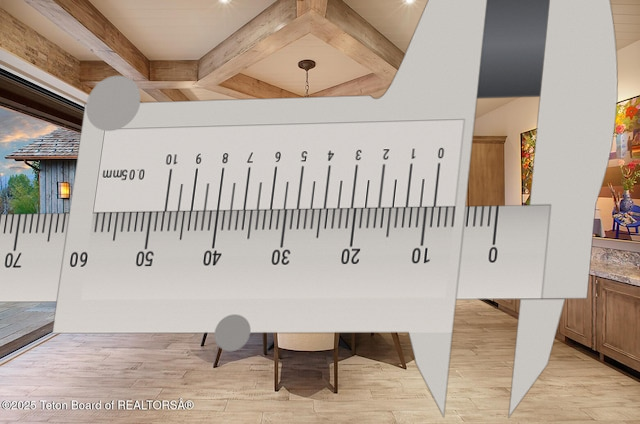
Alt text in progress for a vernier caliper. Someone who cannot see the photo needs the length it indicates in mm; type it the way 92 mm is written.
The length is 8.8 mm
